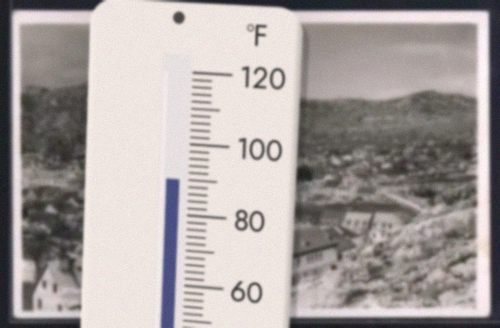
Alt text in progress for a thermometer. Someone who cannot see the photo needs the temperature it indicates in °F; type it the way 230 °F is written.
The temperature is 90 °F
